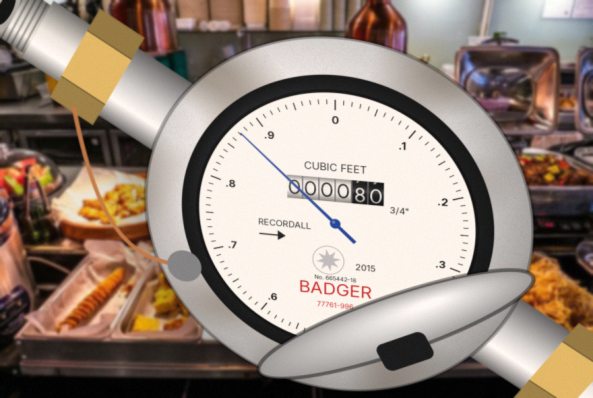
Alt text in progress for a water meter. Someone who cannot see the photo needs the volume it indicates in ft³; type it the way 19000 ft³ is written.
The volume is 79.87 ft³
